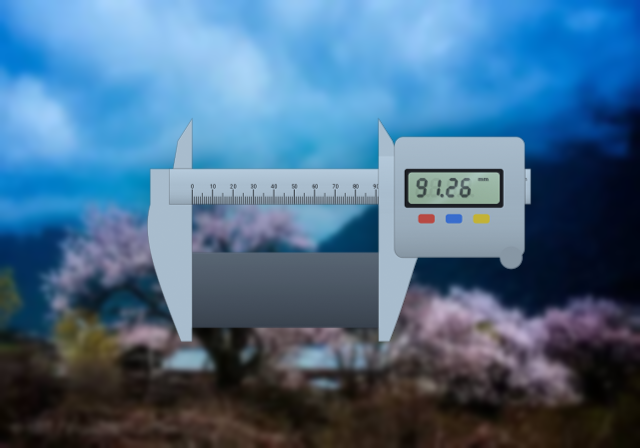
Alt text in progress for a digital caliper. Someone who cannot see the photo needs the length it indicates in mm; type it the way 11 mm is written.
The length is 91.26 mm
